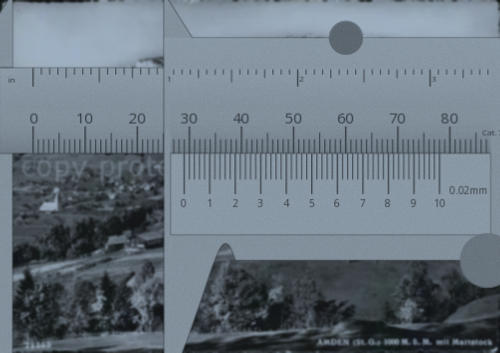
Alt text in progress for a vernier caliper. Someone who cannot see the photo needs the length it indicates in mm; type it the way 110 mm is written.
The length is 29.0 mm
